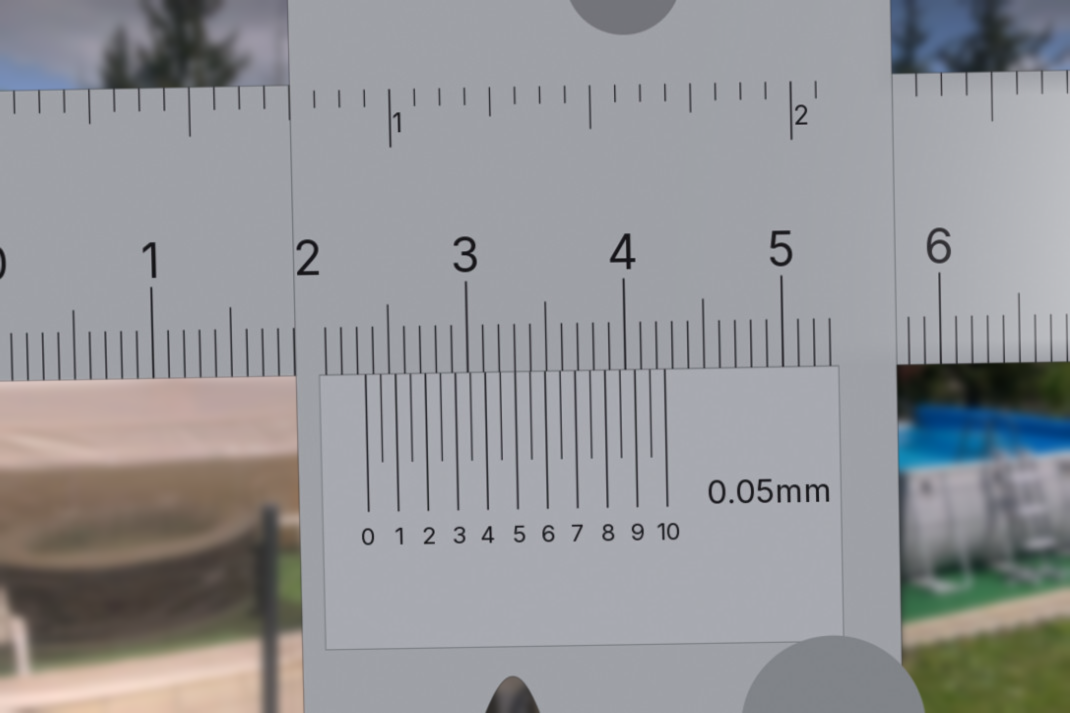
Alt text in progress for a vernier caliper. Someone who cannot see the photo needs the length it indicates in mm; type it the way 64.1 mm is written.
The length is 23.5 mm
